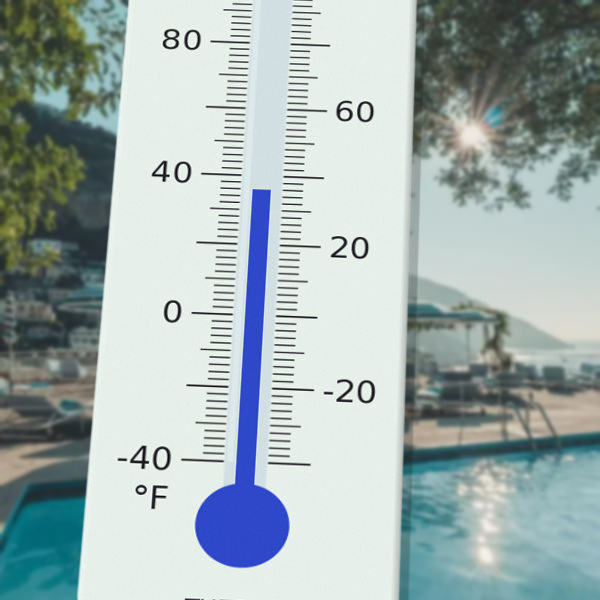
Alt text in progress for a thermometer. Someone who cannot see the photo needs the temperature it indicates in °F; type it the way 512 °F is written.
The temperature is 36 °F
